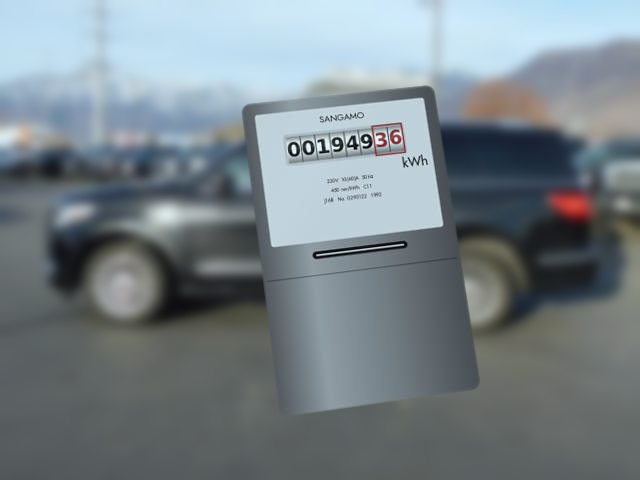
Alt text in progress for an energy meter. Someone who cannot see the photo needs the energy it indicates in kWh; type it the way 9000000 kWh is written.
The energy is 1949.36 kWh
